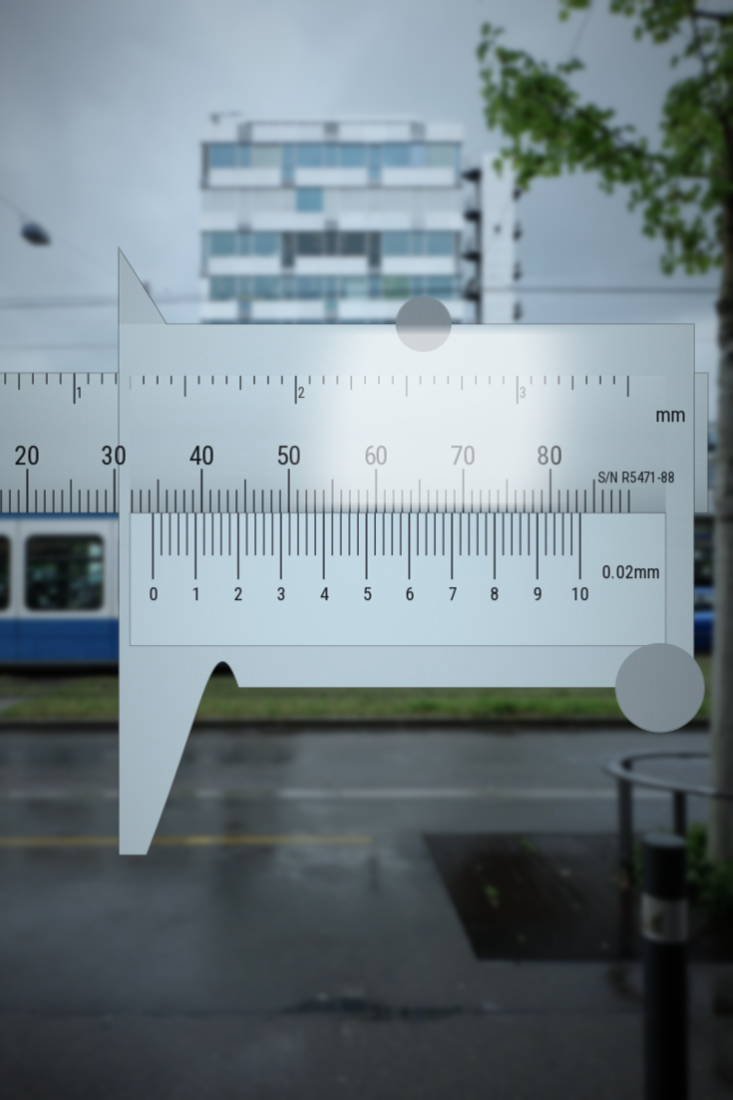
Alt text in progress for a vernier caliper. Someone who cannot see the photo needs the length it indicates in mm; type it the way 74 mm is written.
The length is 34.4 mm
